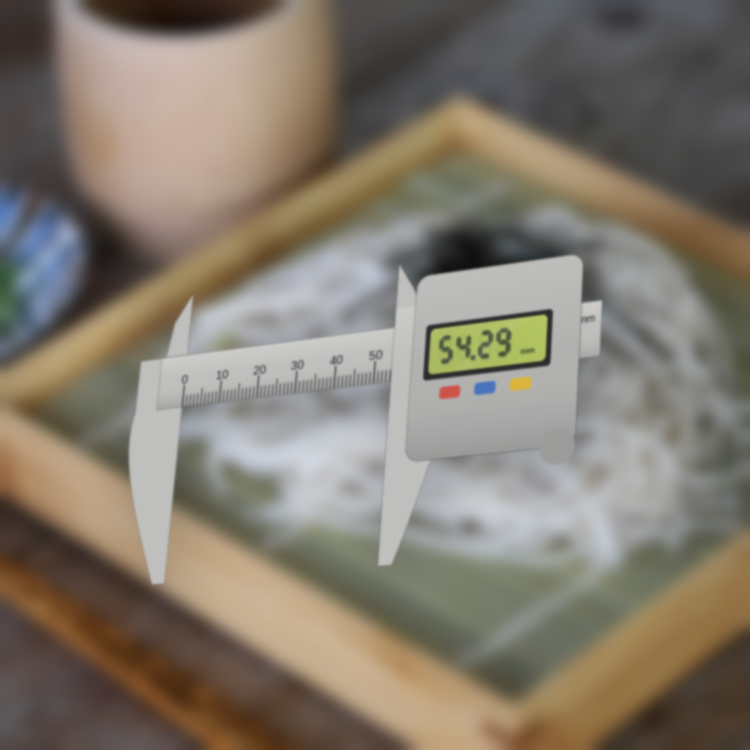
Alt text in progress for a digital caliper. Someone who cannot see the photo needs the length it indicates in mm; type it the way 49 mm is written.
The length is 54.29 mm
